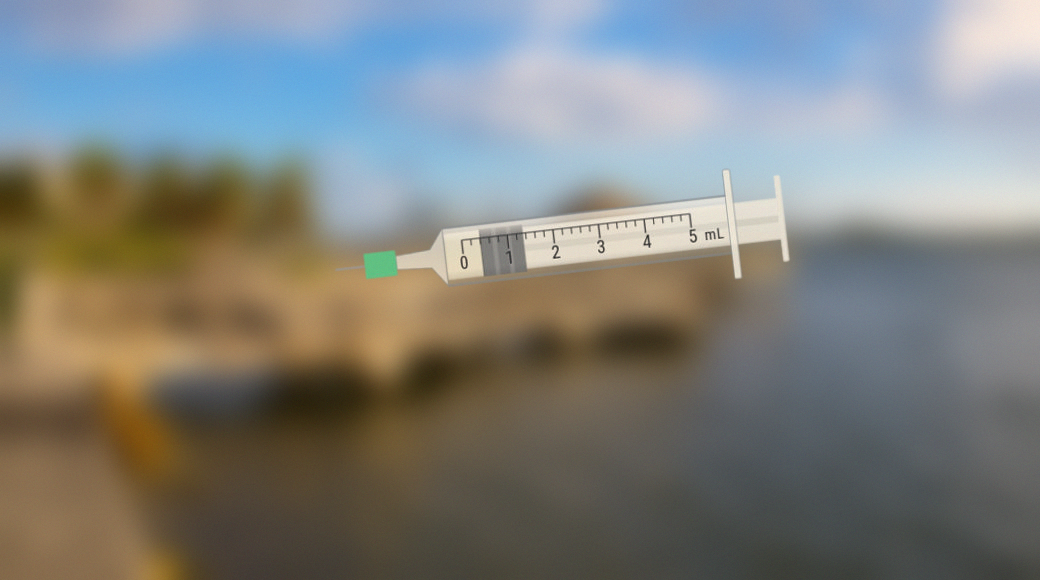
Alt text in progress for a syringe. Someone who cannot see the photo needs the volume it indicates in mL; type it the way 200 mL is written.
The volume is 0.4 mL
